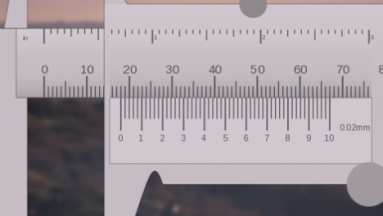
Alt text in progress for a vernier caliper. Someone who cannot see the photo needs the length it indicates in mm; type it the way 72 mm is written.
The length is 18.0 mm
